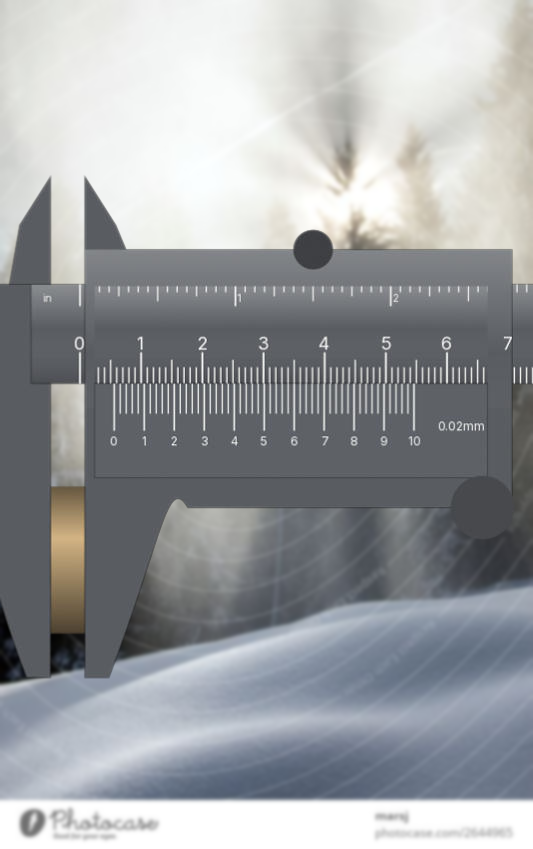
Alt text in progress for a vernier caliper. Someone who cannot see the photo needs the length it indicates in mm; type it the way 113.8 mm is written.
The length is 5.6 mm
